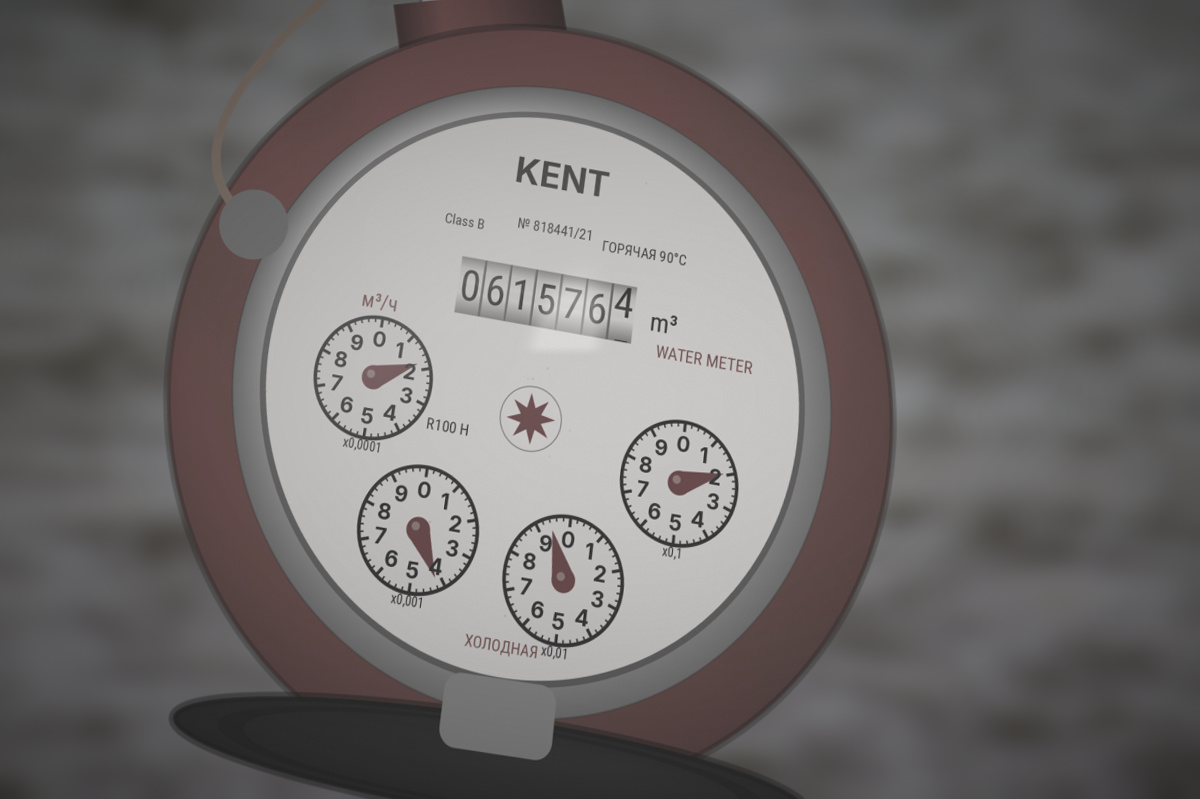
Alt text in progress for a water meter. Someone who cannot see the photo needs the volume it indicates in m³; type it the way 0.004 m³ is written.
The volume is 615764.1941 m³
